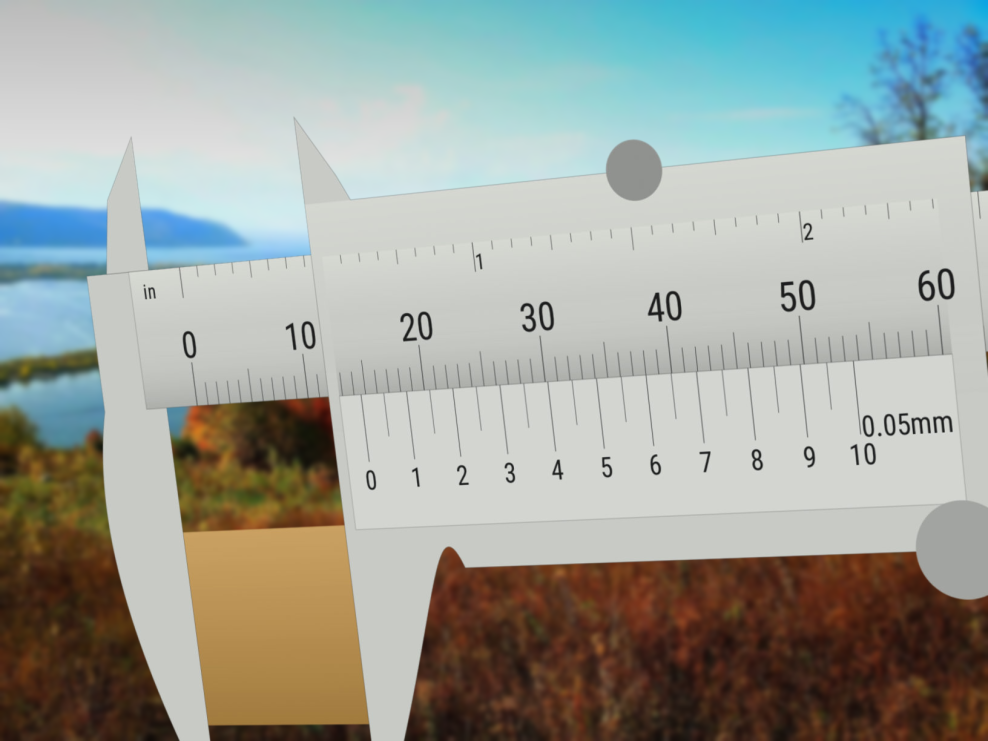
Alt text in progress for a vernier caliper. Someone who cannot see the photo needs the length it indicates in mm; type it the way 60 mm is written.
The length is 14.6 mm
